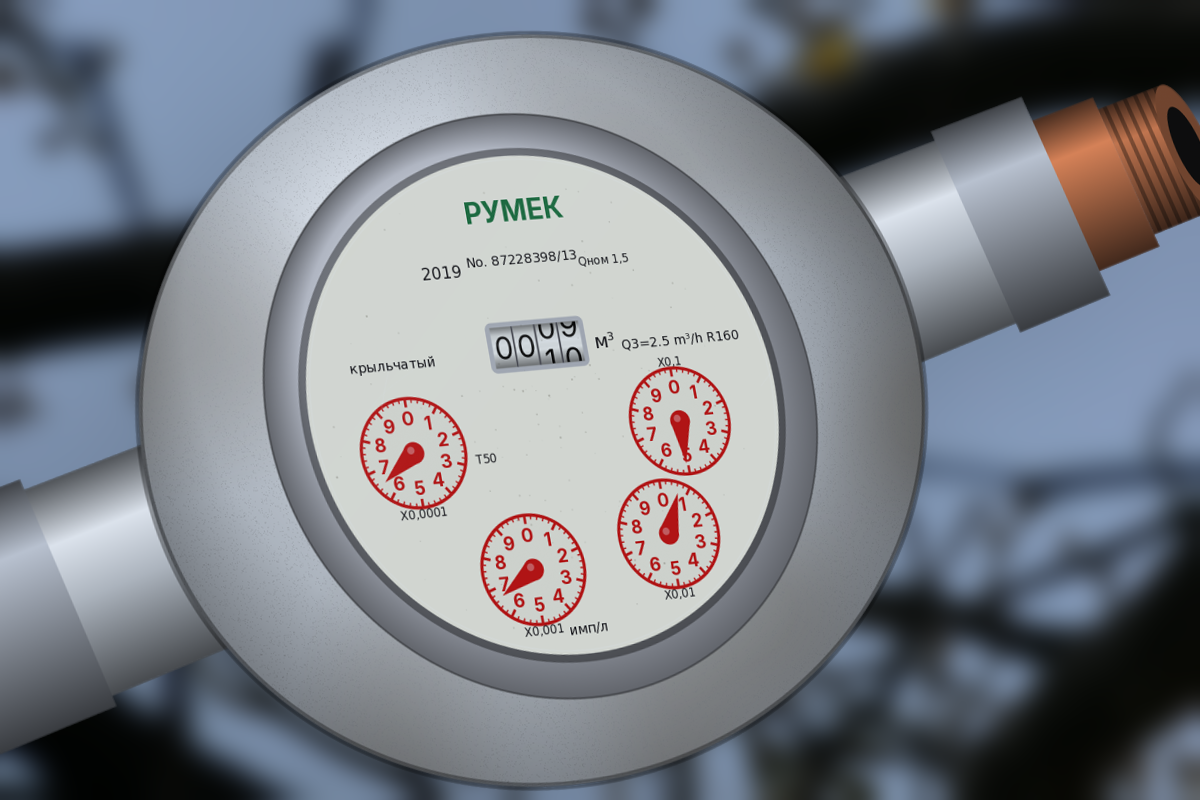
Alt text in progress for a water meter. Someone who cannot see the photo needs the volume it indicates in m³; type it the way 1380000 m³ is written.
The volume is 9.5066 m³
